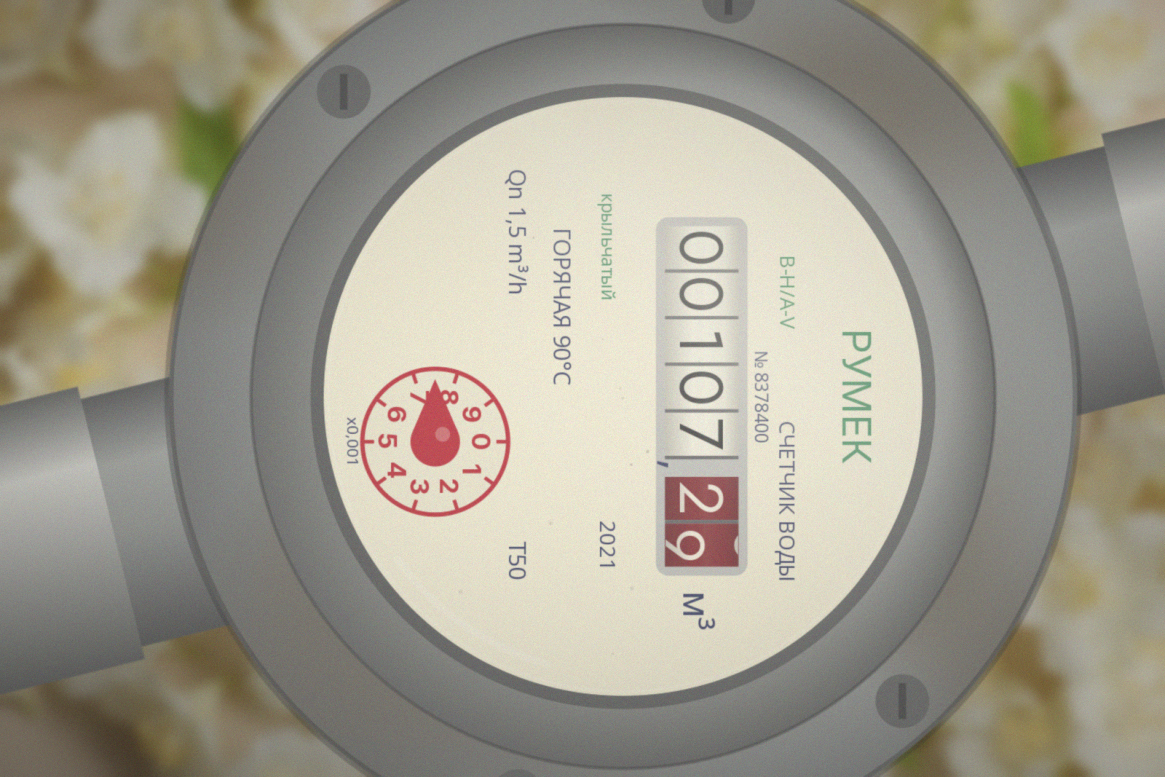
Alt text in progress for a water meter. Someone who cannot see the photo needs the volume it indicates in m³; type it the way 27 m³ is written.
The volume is 107.287 m³
